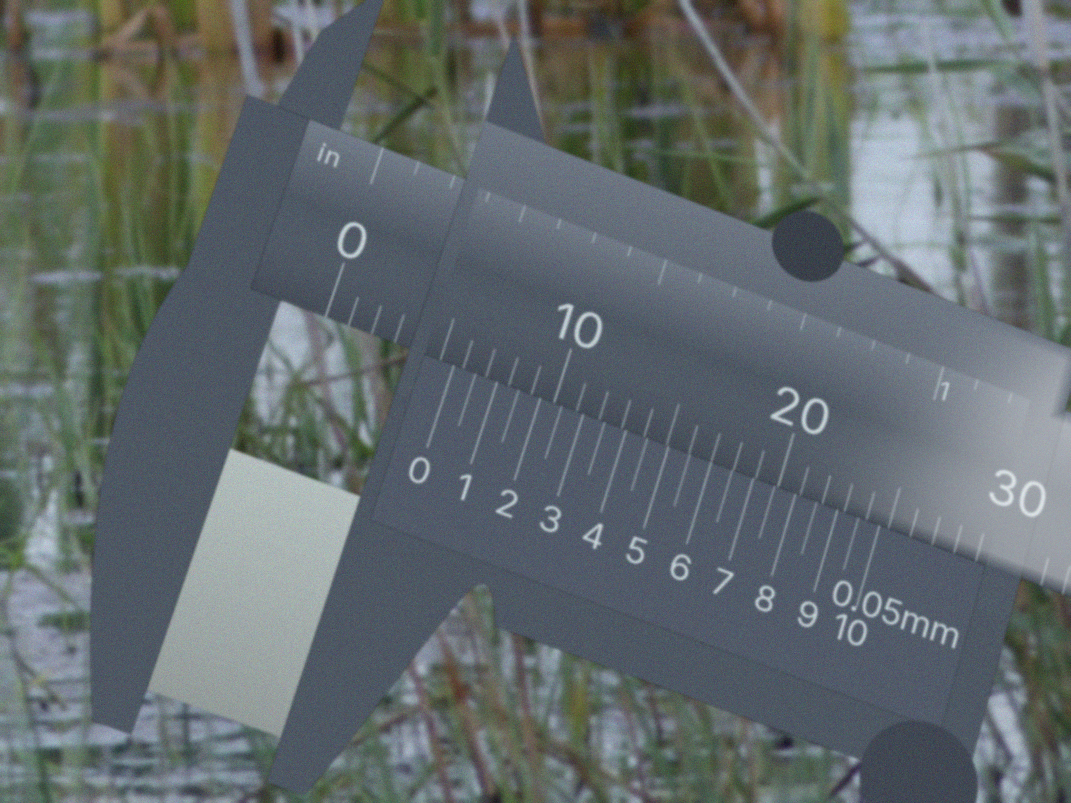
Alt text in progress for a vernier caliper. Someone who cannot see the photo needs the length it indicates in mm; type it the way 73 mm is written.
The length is 5.6 mm
